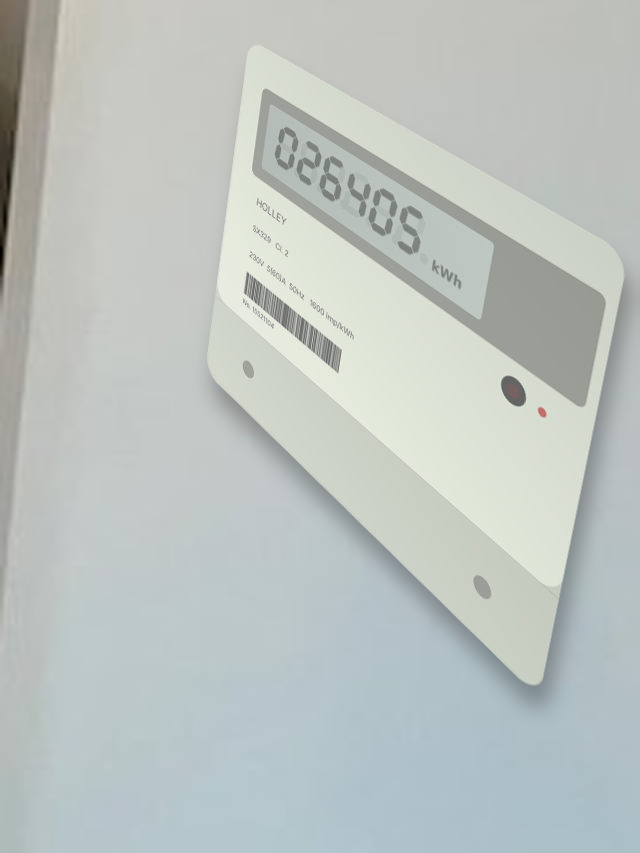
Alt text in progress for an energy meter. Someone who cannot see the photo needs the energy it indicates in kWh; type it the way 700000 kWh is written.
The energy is 26405 kWh
